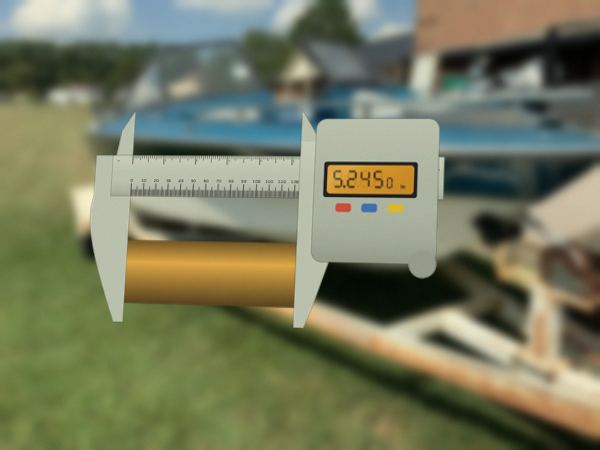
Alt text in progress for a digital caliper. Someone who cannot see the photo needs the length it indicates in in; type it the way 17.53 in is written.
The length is 5.2450 in
